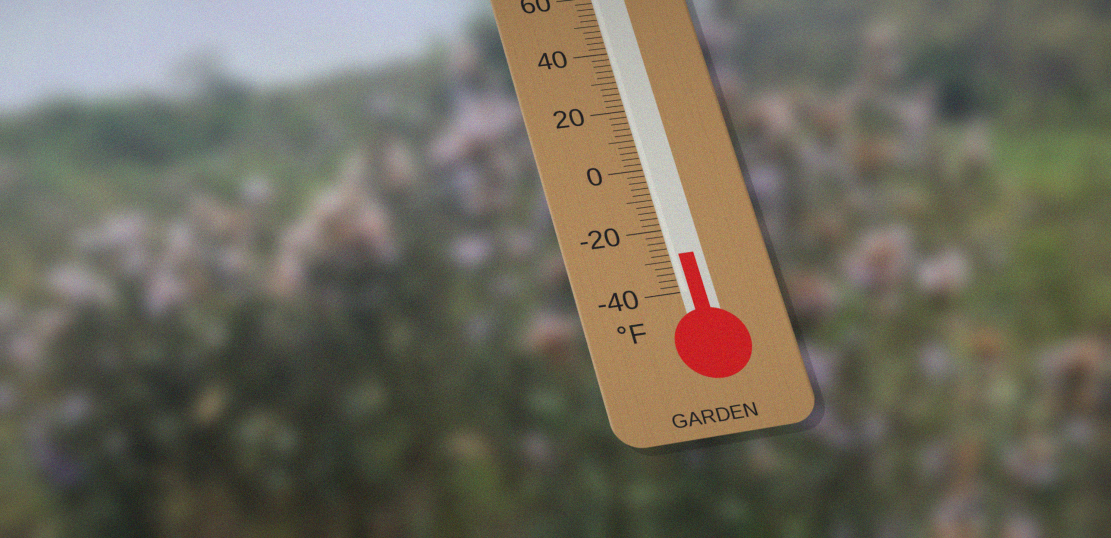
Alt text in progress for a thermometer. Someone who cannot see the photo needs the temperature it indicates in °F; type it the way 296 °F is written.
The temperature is -28 °F
